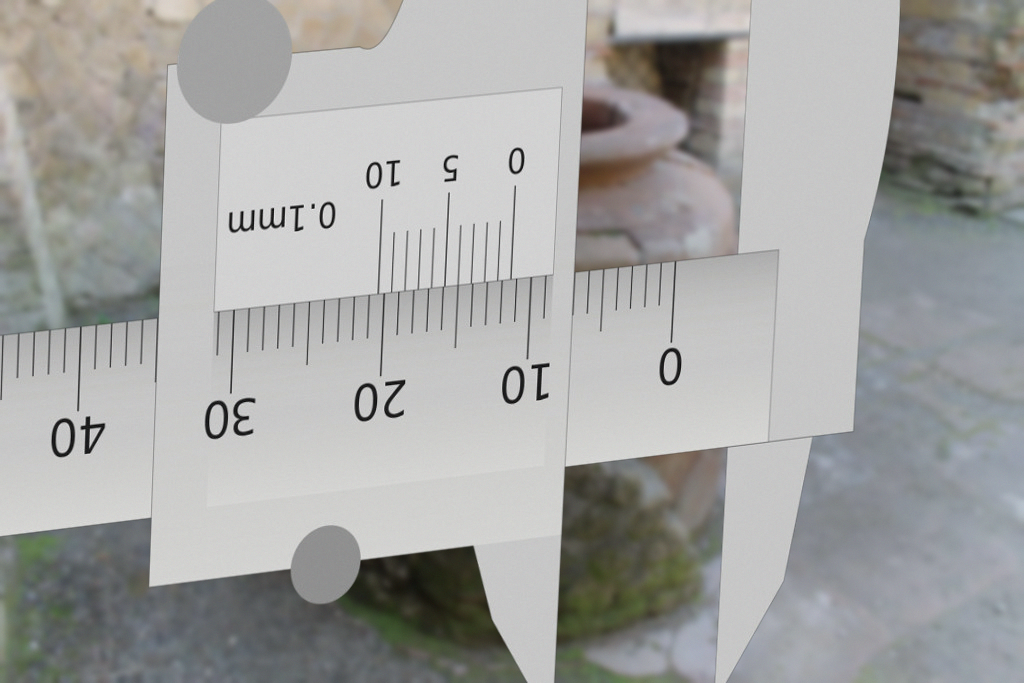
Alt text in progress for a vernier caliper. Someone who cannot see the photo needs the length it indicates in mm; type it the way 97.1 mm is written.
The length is 11.4 mm
